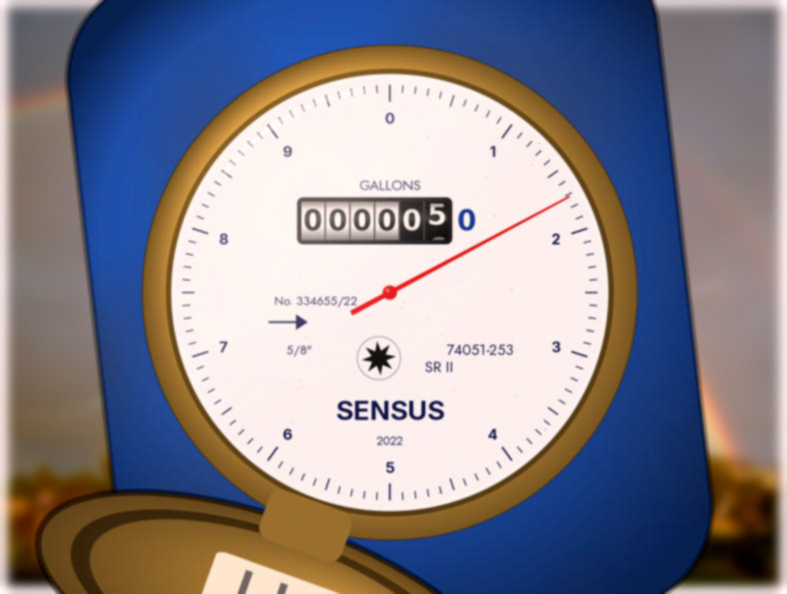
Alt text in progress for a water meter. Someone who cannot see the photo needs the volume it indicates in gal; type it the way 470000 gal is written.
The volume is 51.7 gal
